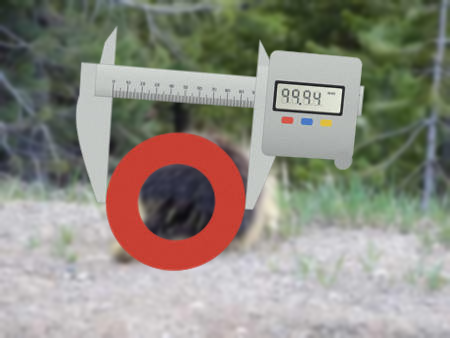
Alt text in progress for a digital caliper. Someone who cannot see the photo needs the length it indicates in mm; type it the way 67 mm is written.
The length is 99.94 mm
